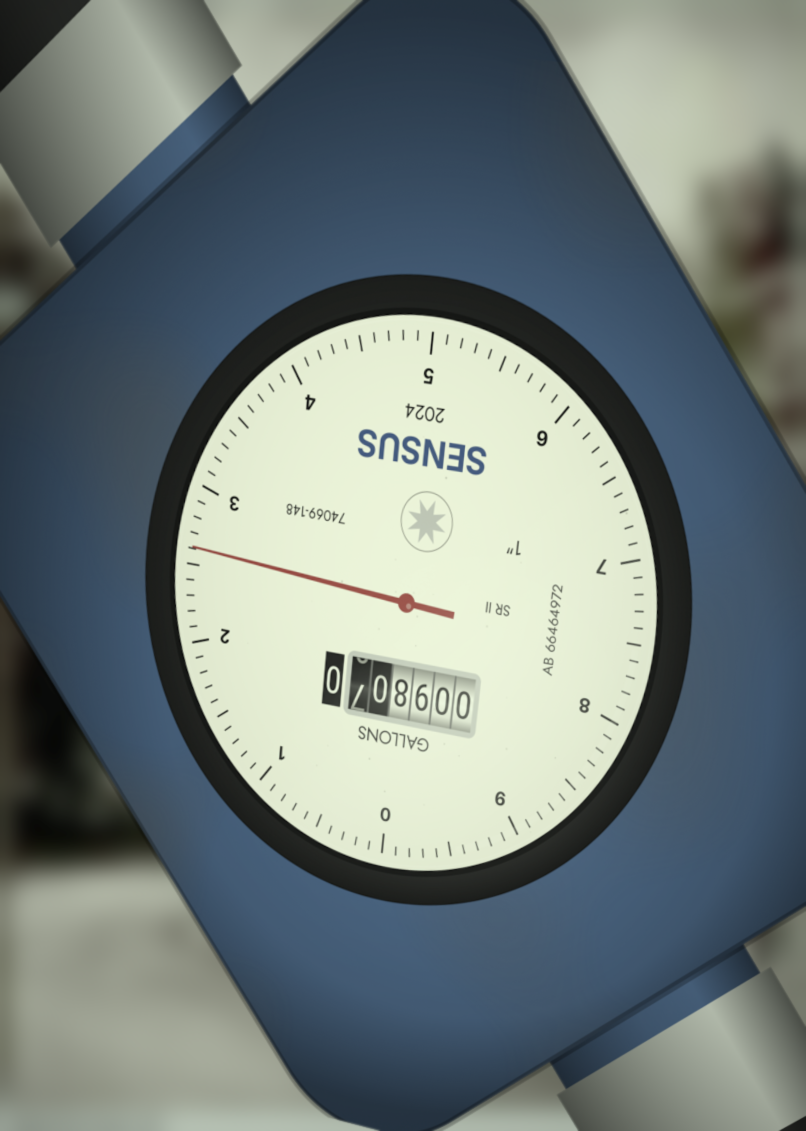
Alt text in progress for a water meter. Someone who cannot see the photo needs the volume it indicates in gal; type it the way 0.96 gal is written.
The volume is 98072.6 gal
